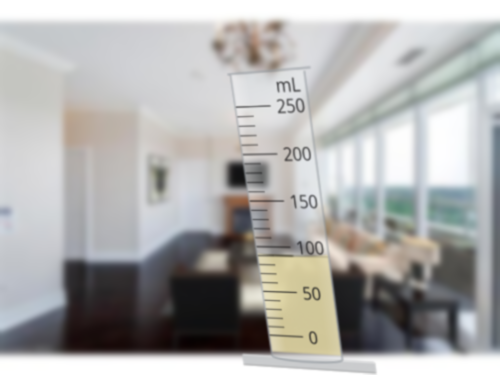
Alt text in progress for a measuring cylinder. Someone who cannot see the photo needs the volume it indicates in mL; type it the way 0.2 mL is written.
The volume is 90 mL
